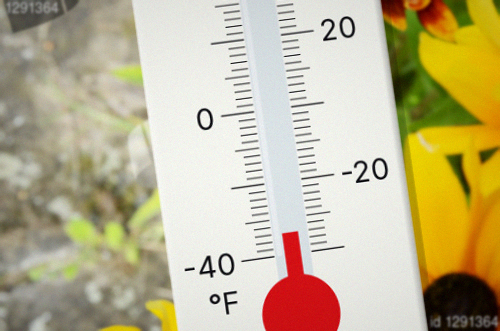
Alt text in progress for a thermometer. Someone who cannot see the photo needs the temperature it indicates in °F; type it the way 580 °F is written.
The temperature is -34 °F
